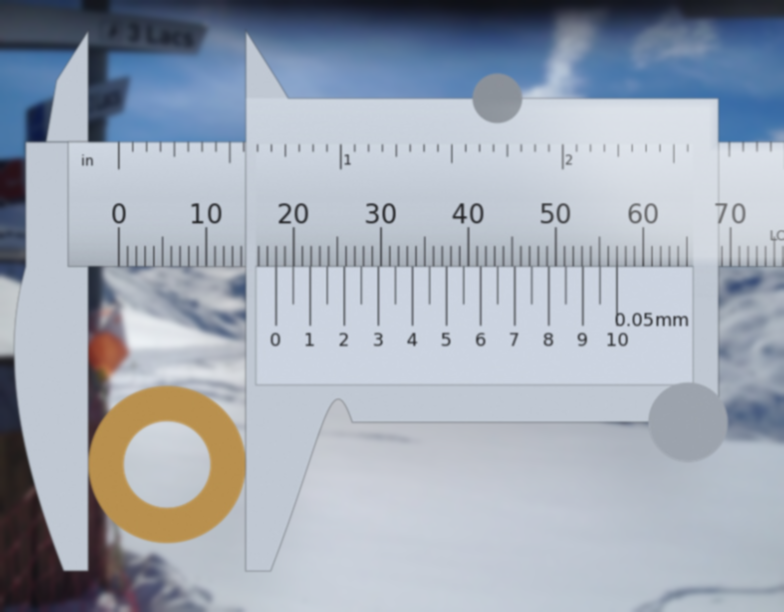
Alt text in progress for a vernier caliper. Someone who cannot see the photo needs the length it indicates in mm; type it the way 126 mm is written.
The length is 18.0 mm
